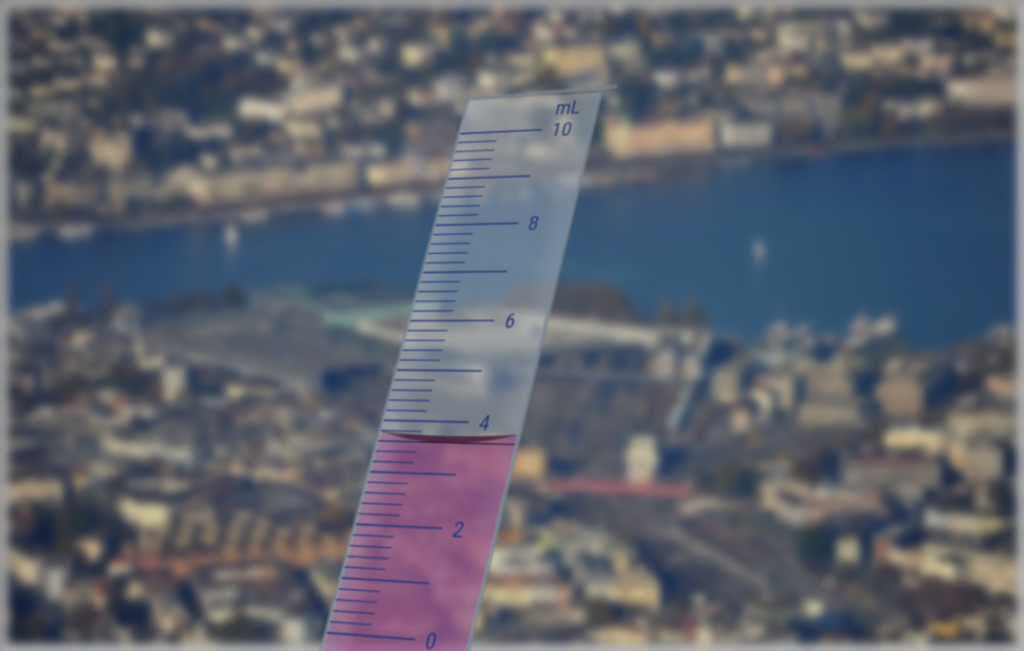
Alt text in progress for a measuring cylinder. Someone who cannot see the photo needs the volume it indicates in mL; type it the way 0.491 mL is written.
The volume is 3.6 mL
